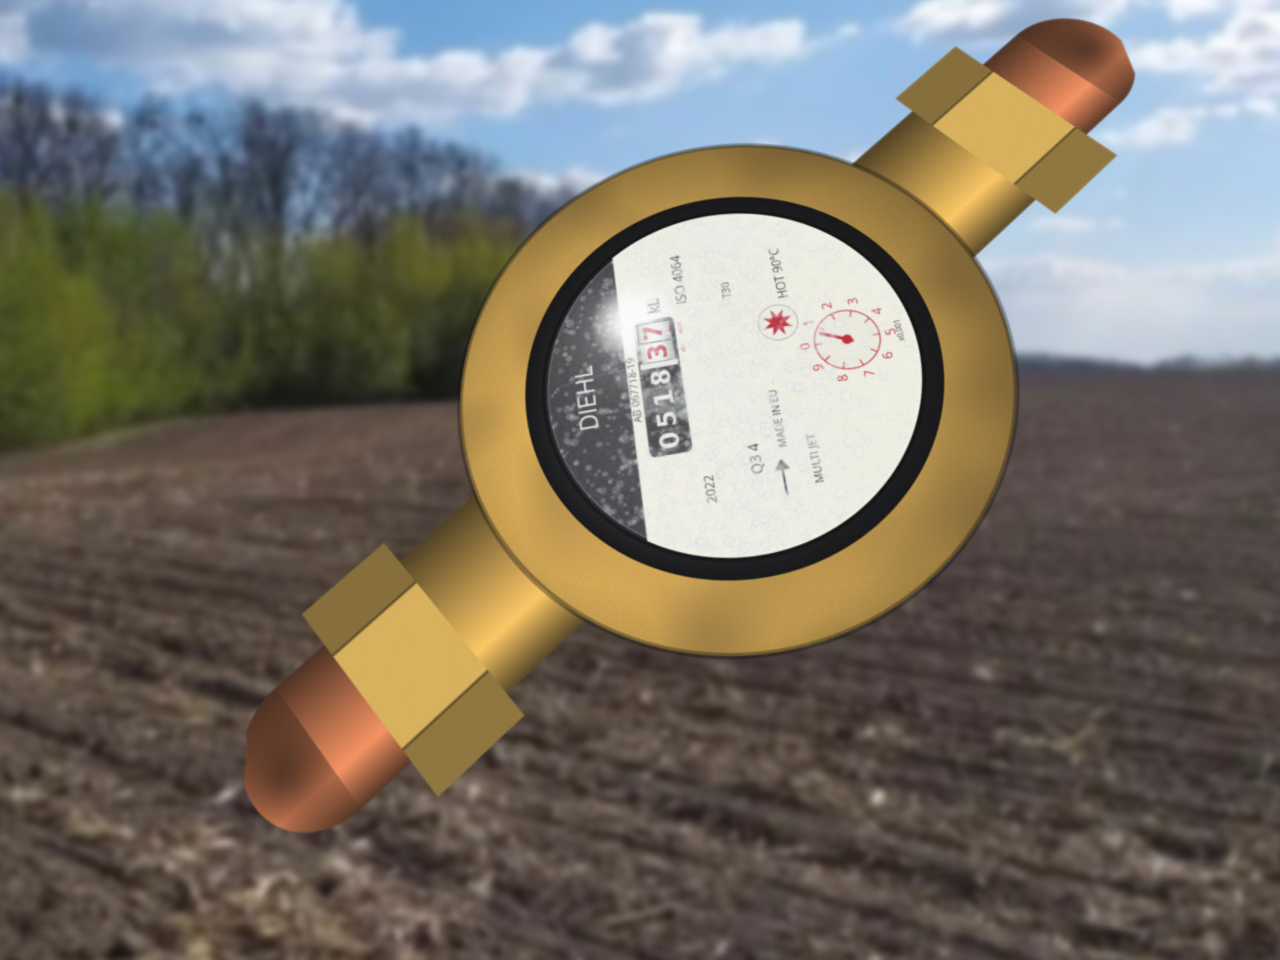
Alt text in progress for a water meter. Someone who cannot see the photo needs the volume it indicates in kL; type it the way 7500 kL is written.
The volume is 518.370 kL
